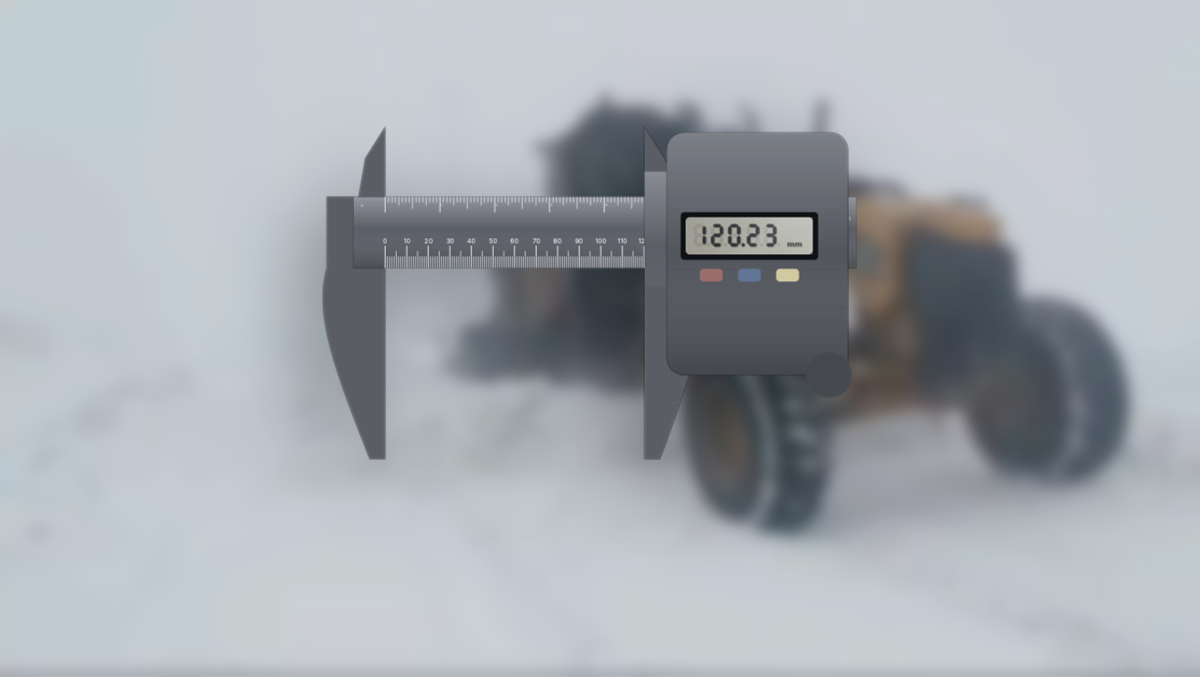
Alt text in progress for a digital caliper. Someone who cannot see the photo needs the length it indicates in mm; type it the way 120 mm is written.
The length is 120.23 mm
